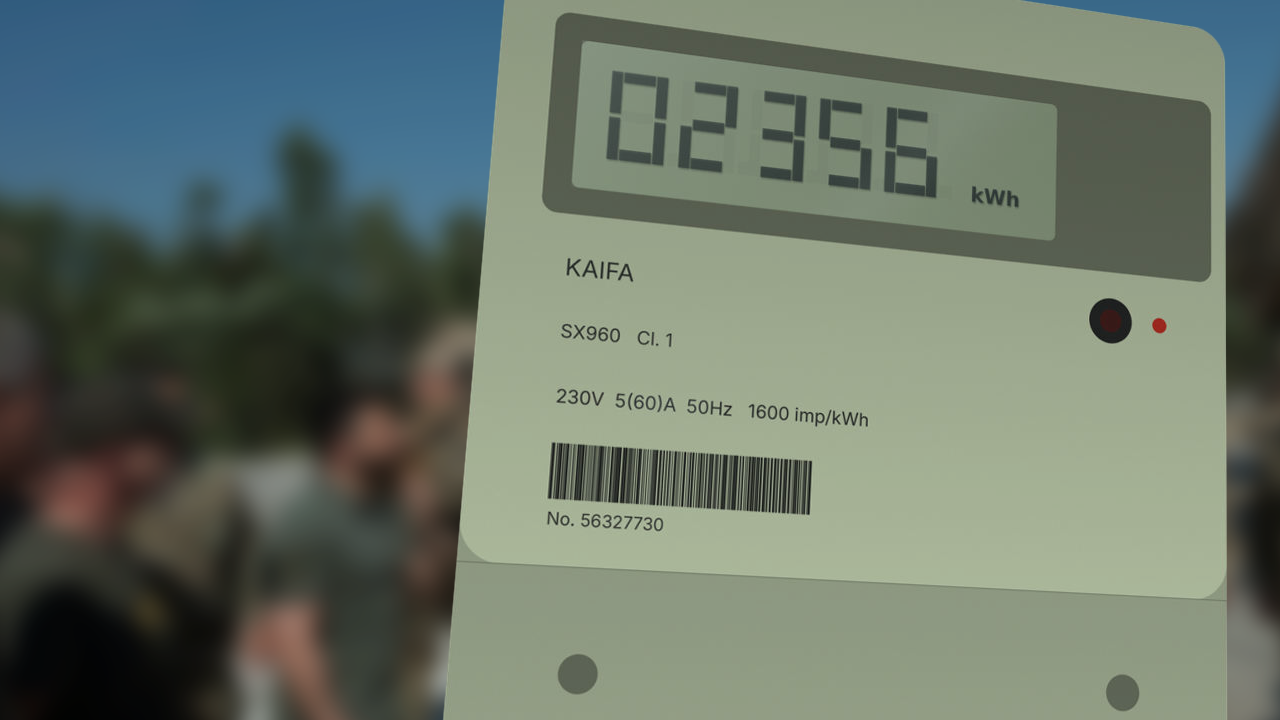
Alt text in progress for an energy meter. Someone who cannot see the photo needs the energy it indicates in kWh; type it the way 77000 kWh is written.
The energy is 2356 kWh
